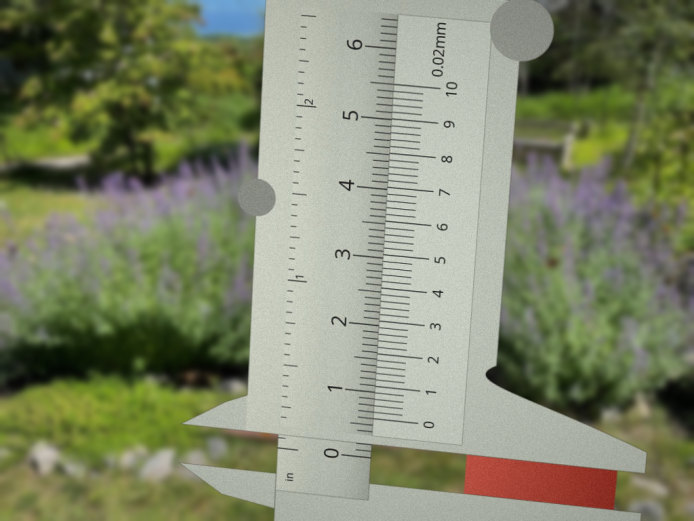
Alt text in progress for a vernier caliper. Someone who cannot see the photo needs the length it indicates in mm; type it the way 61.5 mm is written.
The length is 6.0 mm
